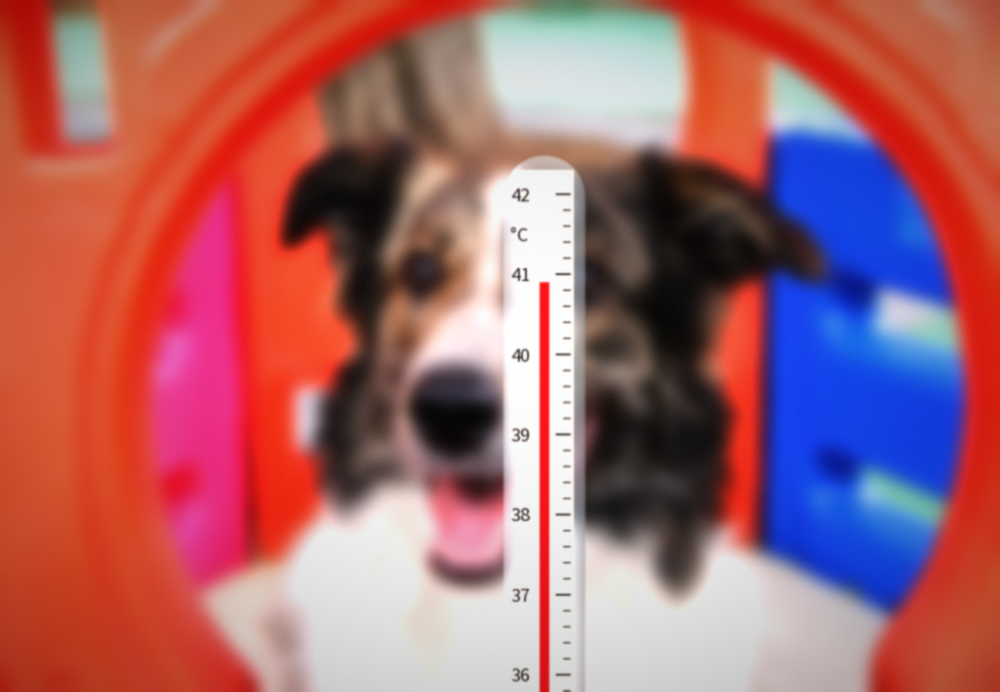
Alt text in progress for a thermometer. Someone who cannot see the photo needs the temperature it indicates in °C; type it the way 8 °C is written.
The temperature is 40.9 °C
